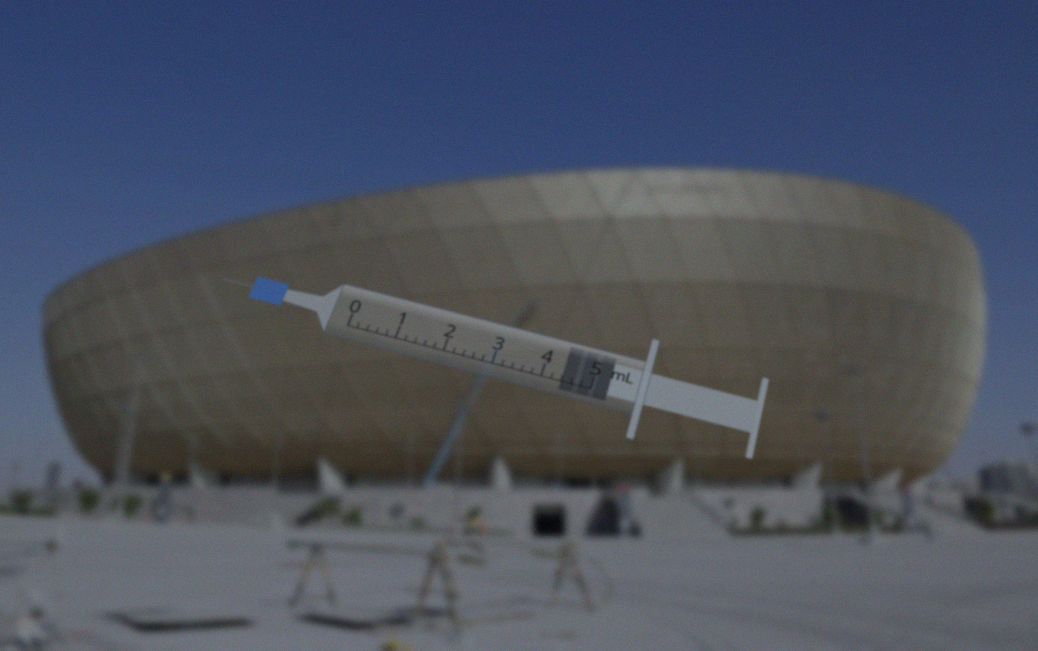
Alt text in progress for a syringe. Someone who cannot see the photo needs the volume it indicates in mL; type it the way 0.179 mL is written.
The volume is 4.4 mL
